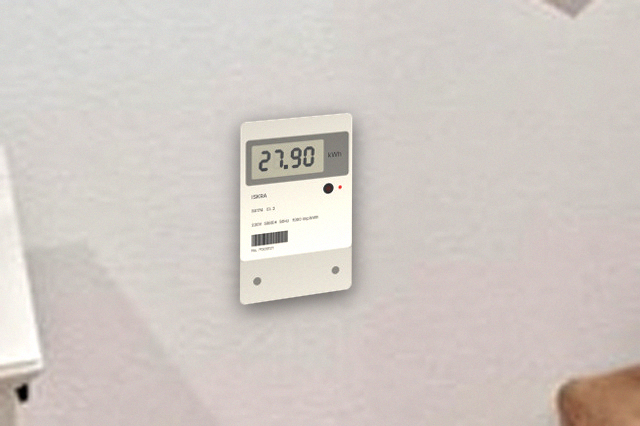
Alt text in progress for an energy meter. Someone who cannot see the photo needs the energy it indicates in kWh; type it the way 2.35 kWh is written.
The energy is 27.90 kWh
